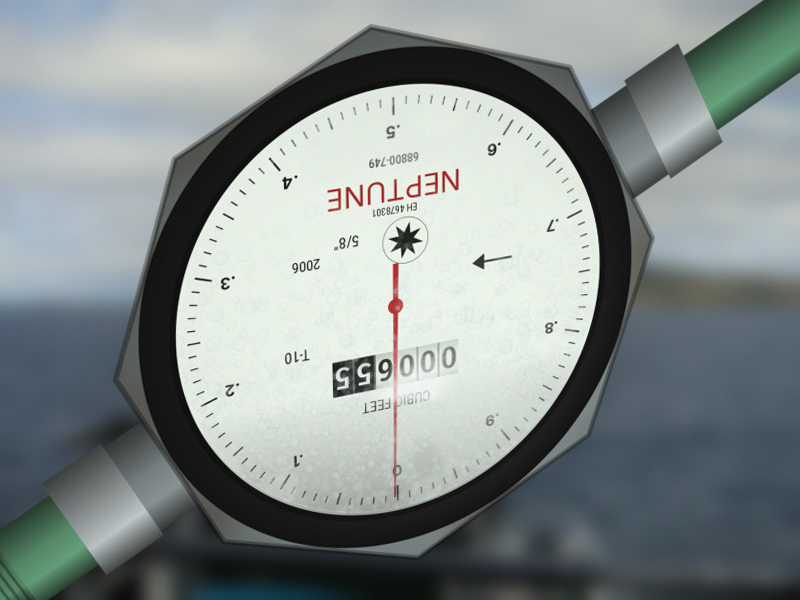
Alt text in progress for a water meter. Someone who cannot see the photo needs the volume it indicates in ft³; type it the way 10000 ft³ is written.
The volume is 655.00 ft³
